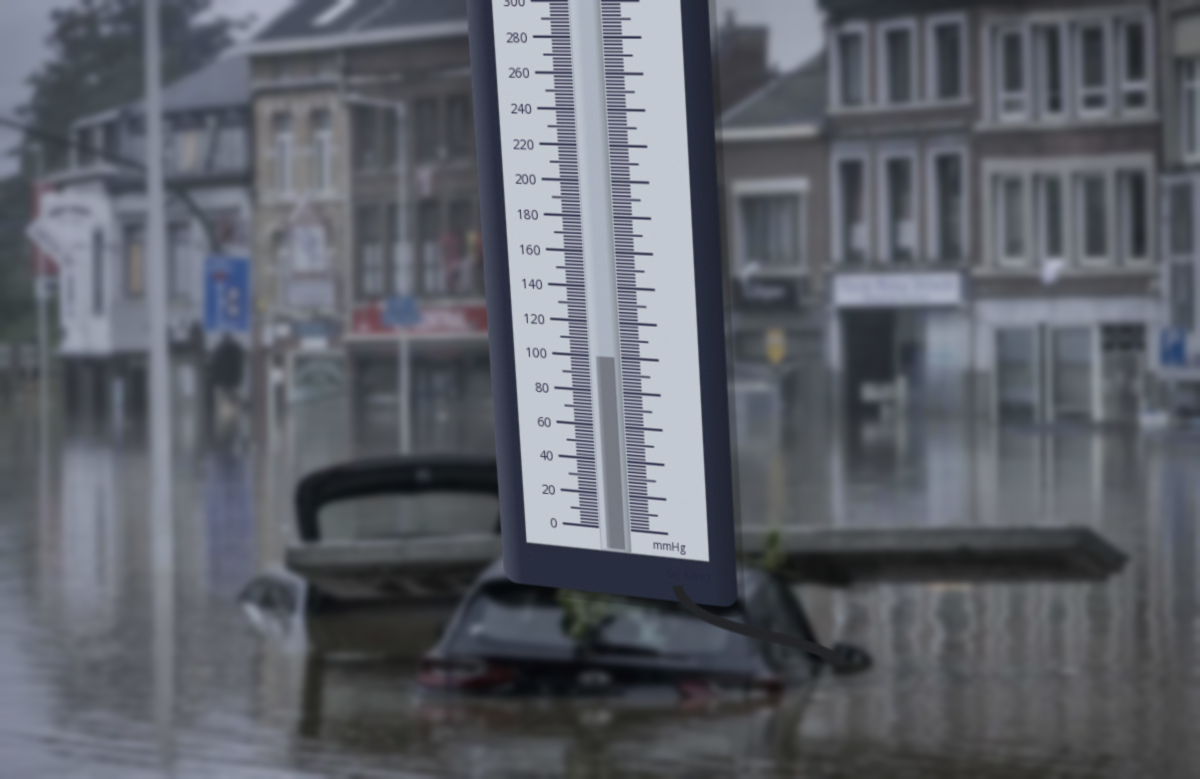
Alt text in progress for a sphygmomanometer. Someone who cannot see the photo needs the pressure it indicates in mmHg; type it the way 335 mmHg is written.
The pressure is 100 mmHg
